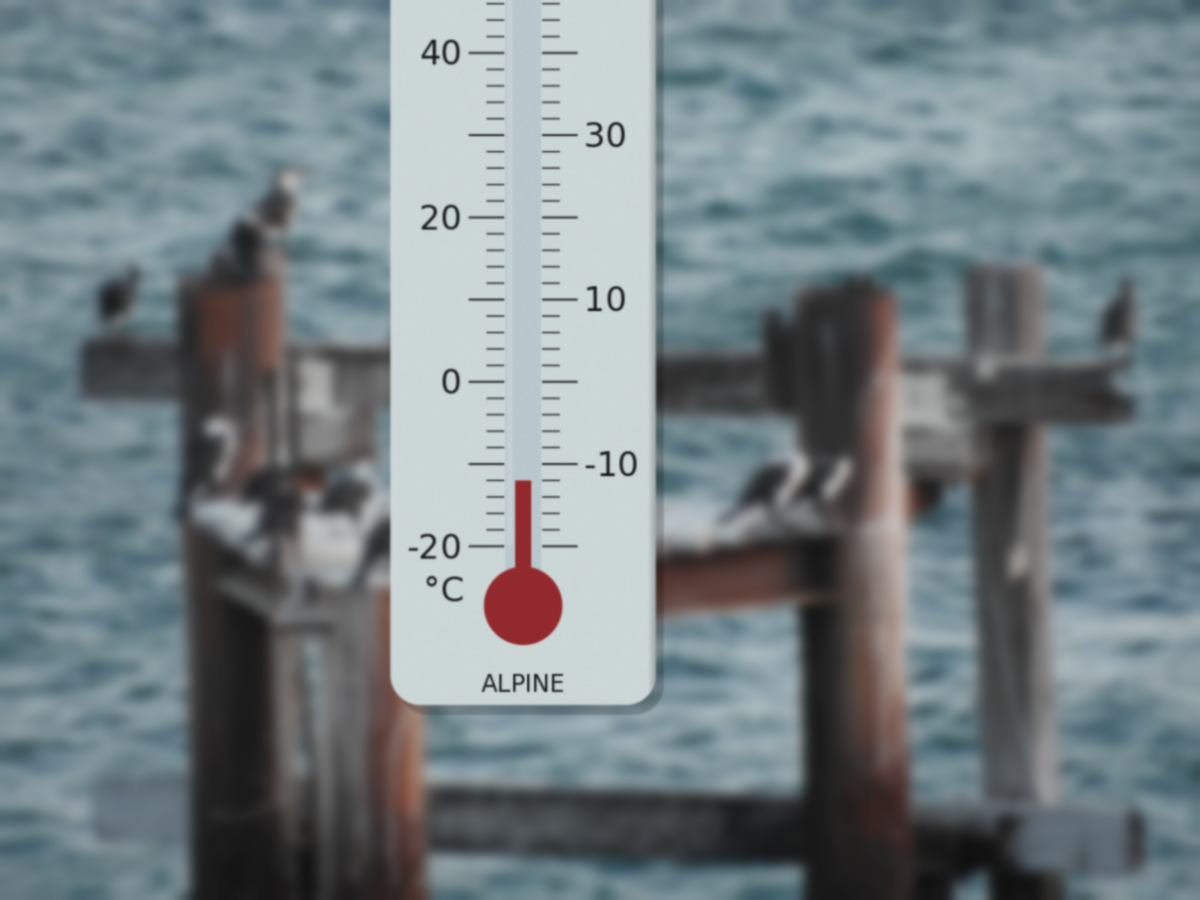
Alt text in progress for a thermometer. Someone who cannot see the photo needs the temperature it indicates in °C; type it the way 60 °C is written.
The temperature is -12 °C
